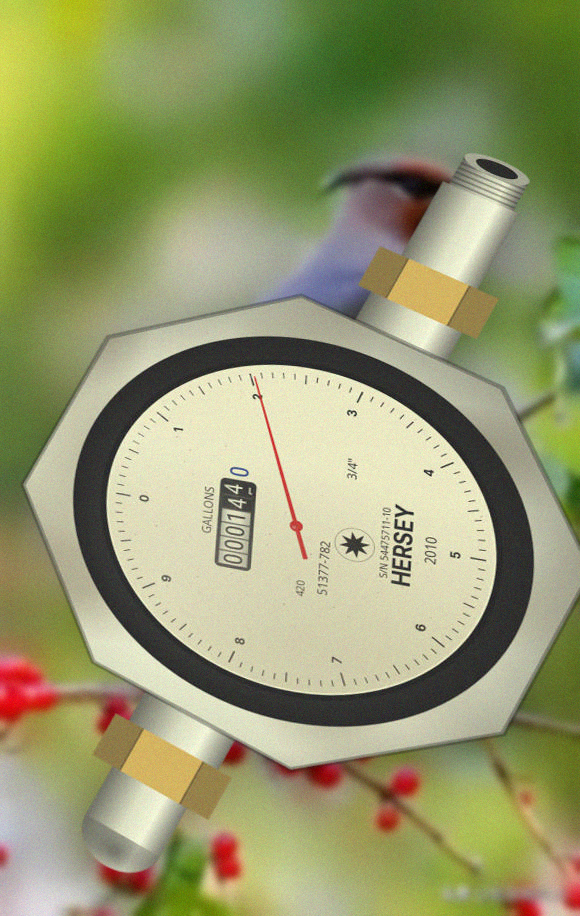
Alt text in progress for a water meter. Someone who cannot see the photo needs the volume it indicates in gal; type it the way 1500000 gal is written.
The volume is 1442.0 gal
